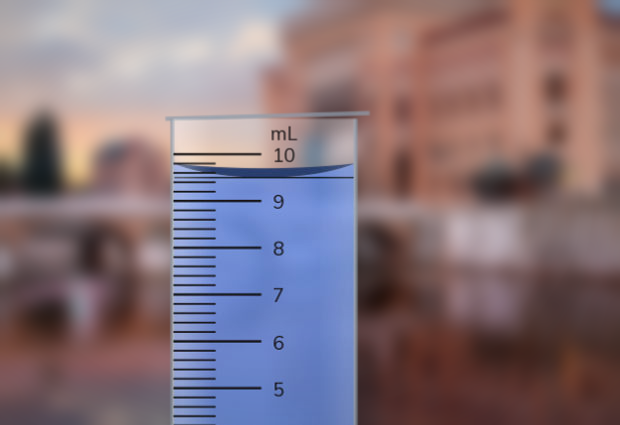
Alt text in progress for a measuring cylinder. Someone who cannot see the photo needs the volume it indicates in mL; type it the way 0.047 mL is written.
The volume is 9.5 mL
